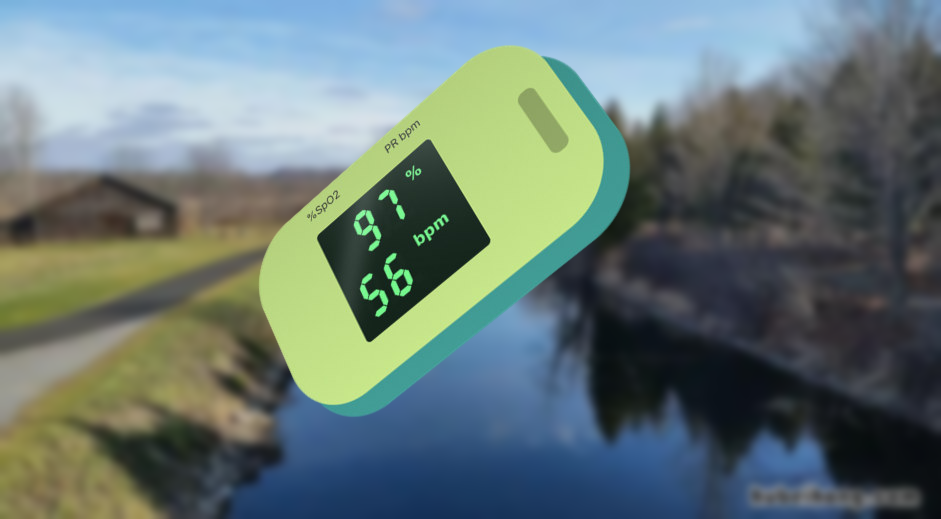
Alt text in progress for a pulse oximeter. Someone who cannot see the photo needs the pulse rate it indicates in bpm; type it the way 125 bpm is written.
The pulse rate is 56 bpm
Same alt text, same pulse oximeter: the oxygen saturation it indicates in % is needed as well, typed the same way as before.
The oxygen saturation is 97 %
